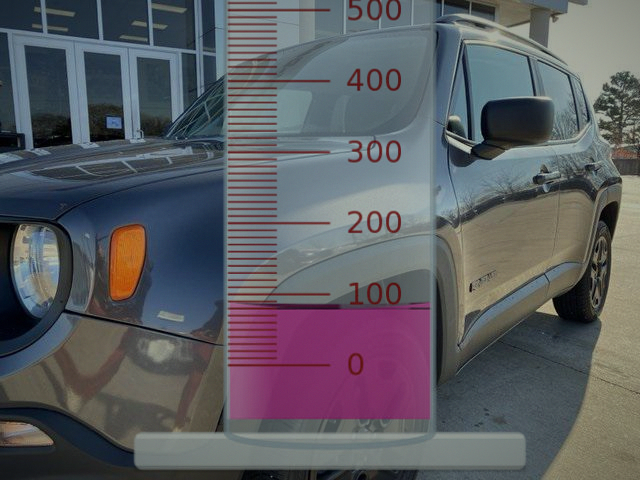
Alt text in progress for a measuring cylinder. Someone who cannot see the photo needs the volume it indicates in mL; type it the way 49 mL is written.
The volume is 80 mL
